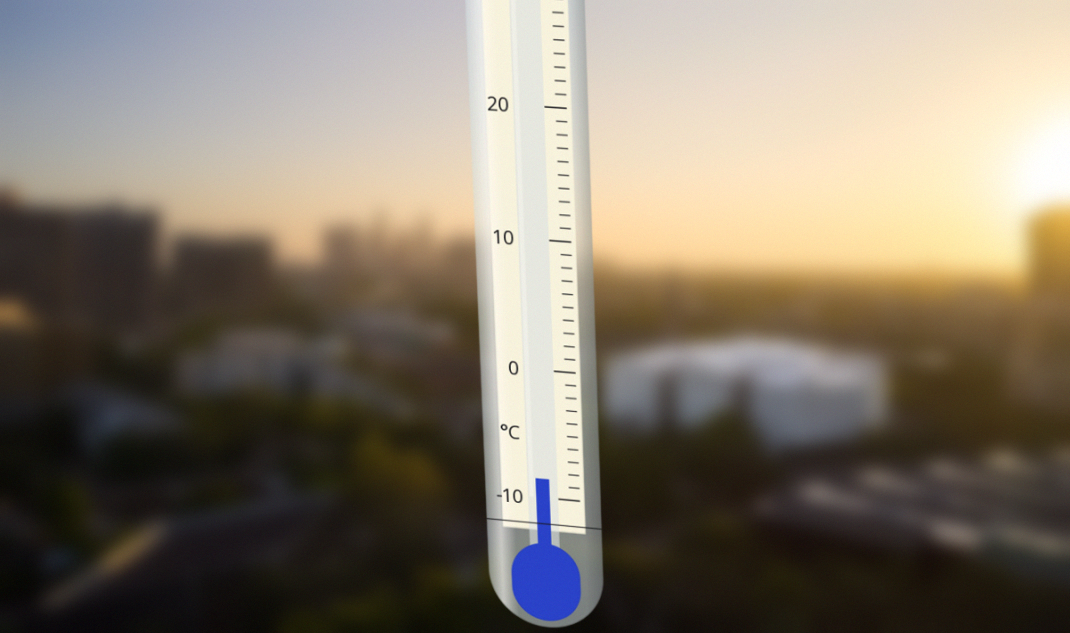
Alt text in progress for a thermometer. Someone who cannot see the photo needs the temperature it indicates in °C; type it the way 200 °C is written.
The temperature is -8.5 °C
